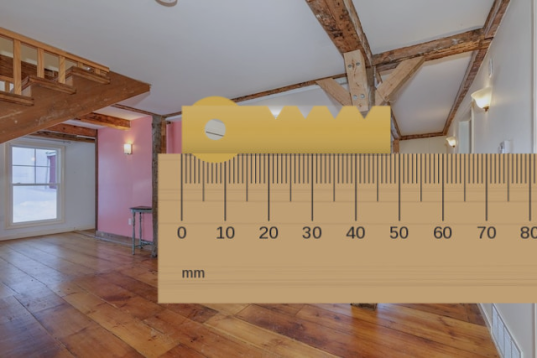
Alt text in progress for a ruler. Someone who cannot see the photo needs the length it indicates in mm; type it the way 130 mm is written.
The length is 48 mm
